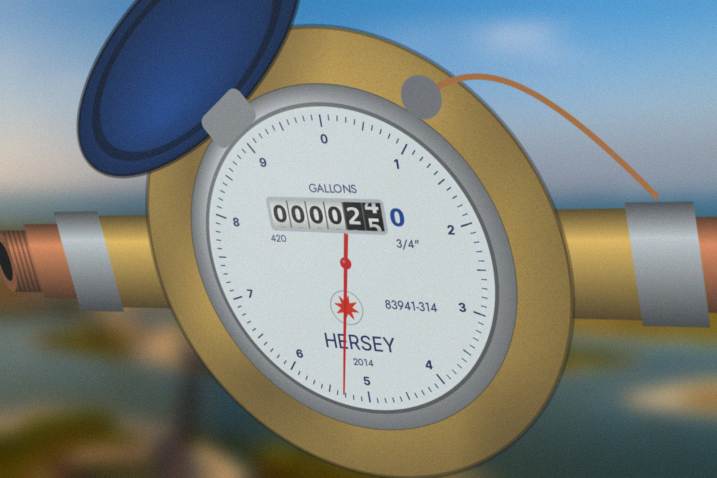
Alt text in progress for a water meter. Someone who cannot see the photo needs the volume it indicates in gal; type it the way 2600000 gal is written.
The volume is 245.3 gal
